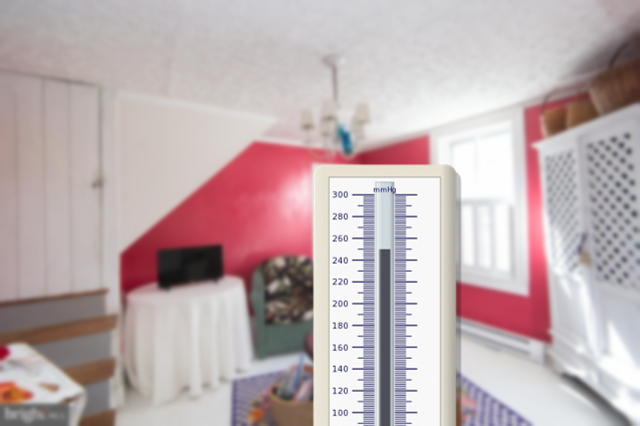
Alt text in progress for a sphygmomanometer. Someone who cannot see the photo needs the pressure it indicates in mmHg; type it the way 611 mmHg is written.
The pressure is 250 mmHg
